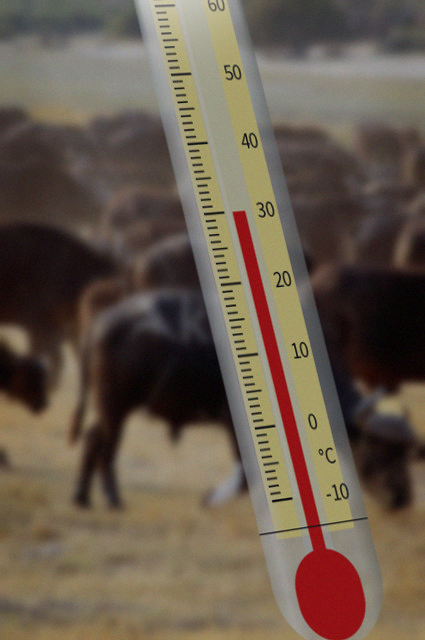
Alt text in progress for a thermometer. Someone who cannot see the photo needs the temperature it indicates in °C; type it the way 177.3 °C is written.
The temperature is 30 °C
